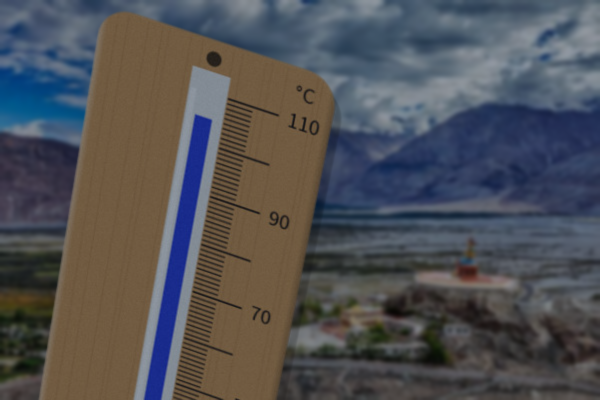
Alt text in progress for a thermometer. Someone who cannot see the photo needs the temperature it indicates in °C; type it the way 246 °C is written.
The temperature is 105 °C
